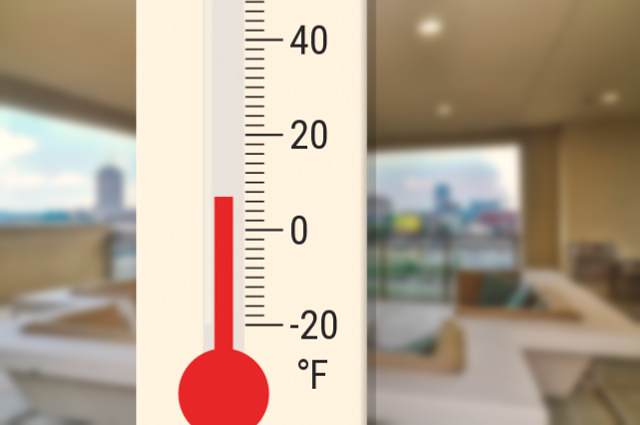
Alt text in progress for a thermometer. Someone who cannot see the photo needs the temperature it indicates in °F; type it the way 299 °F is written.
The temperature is 7 °F
